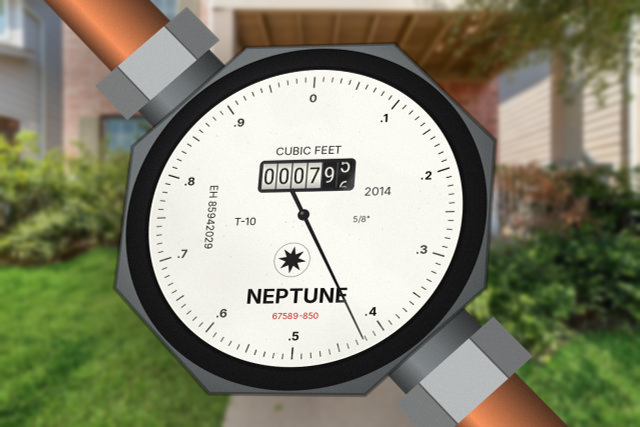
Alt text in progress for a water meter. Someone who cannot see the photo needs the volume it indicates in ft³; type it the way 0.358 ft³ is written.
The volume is 795.42 ft³
